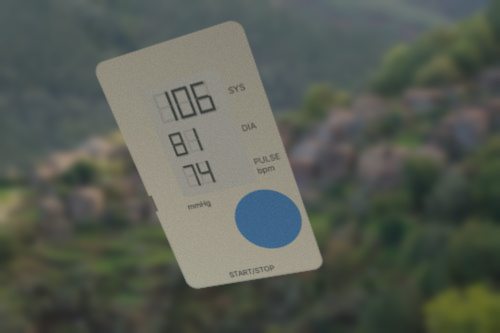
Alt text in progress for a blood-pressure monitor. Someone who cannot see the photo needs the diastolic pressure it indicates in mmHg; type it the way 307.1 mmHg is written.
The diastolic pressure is 81 mmHg
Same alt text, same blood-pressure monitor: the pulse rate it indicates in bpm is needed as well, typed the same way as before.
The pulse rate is 74 bpm
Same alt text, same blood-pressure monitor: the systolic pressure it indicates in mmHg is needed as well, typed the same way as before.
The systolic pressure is 106 mmHg
